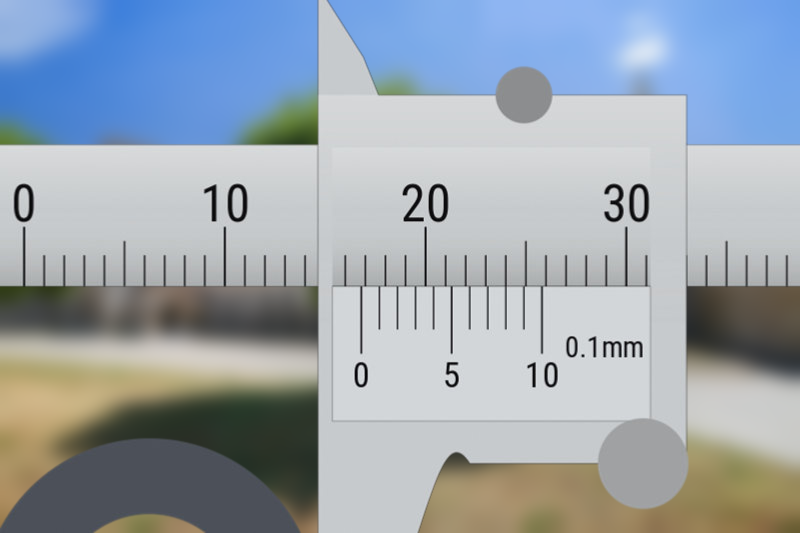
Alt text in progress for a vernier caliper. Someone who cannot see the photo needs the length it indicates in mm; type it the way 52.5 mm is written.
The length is 16.8 mm
